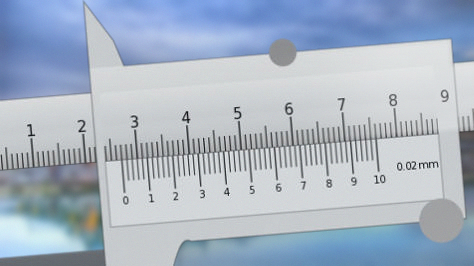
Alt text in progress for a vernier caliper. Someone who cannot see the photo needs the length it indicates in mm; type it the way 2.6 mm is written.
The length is 27.0 mm
